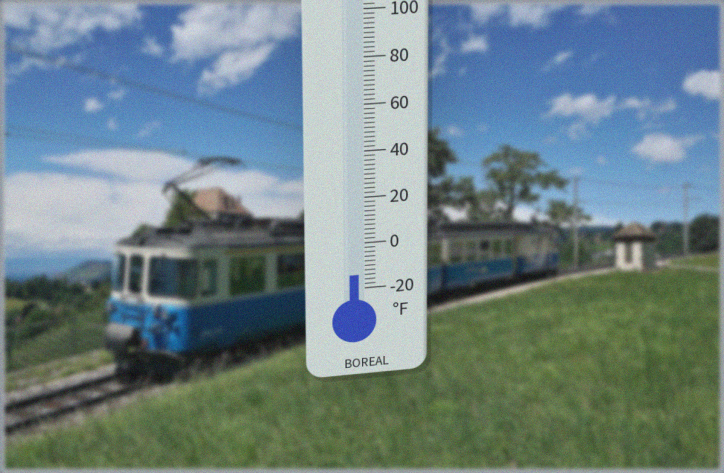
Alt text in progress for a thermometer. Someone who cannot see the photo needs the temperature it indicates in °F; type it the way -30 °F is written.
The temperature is -14 °F
